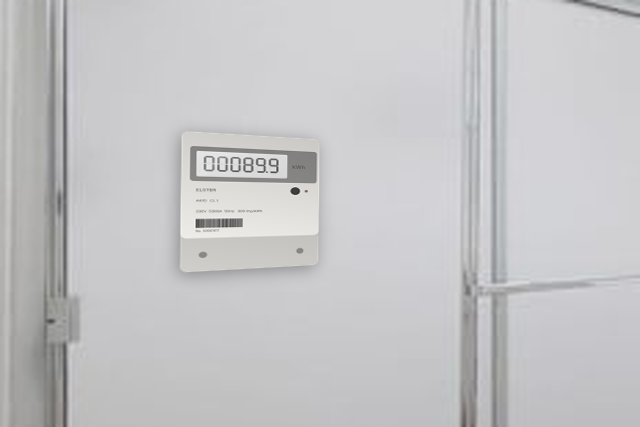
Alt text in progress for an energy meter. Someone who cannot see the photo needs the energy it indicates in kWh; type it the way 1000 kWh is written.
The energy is 89.9 kWh
